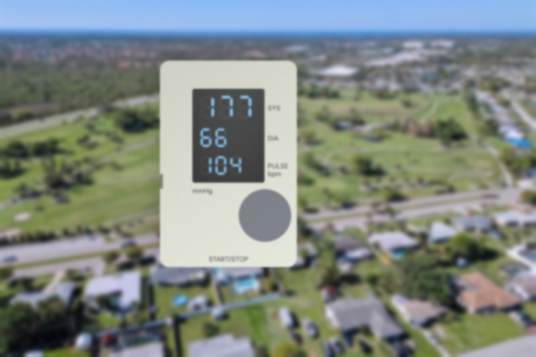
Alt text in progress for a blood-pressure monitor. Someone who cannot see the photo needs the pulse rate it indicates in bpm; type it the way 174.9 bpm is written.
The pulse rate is 104 bpm
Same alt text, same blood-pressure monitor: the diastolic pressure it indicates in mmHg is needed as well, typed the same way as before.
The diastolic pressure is 66 mmHg
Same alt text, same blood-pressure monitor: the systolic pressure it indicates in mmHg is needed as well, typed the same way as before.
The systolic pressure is 177 mmHg
